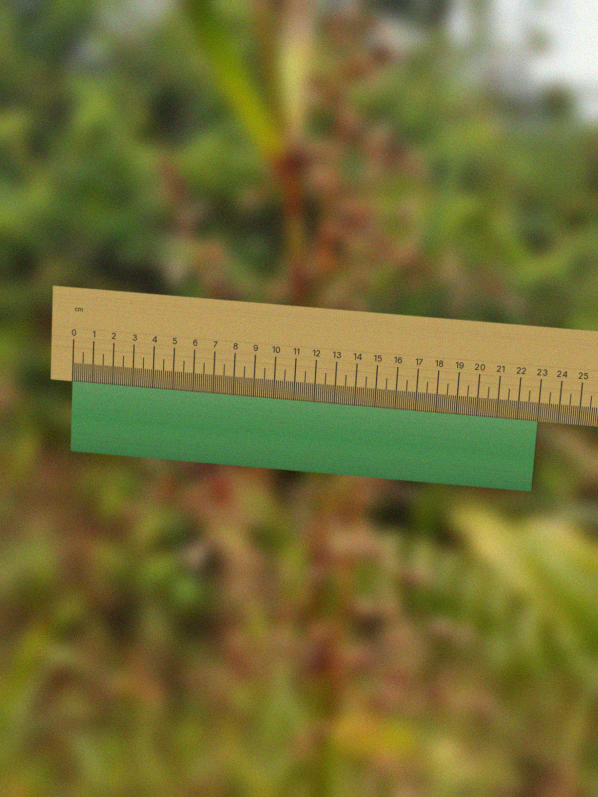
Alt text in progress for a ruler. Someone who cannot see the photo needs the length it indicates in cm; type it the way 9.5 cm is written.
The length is 23 cm
